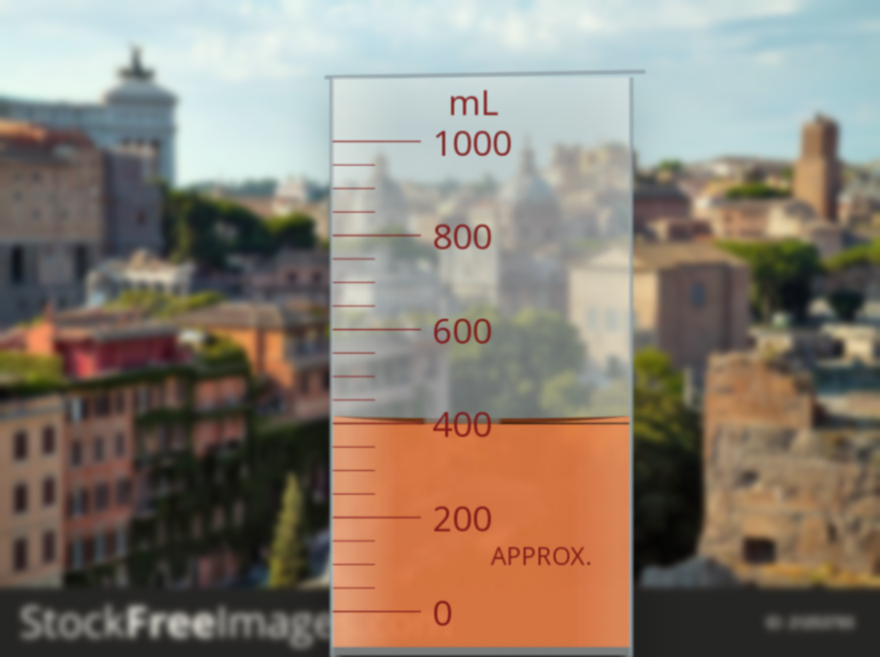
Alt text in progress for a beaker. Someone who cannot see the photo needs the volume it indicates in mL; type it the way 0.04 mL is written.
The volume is 400 mL
